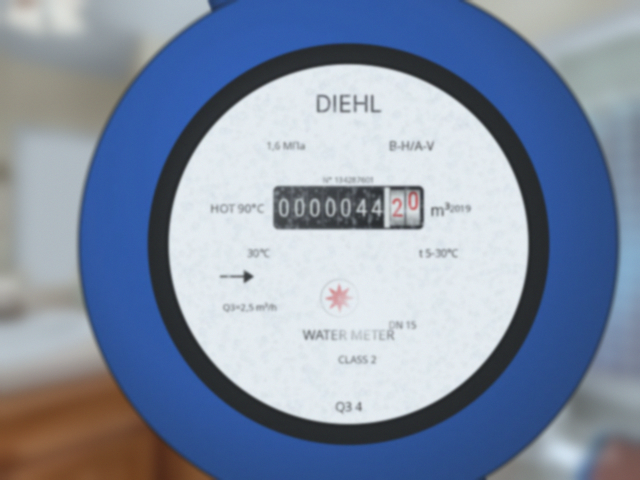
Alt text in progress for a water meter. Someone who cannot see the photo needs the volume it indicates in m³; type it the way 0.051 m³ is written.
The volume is 44.20 m³
